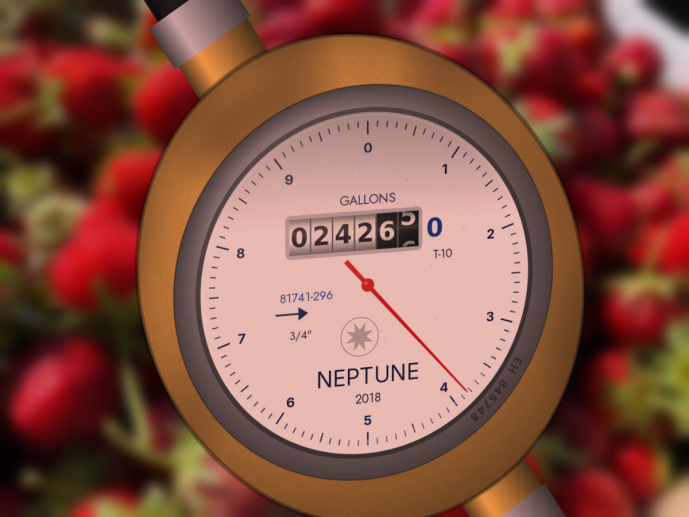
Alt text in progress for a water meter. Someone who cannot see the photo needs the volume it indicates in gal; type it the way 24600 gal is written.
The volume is 242653.8 gal
